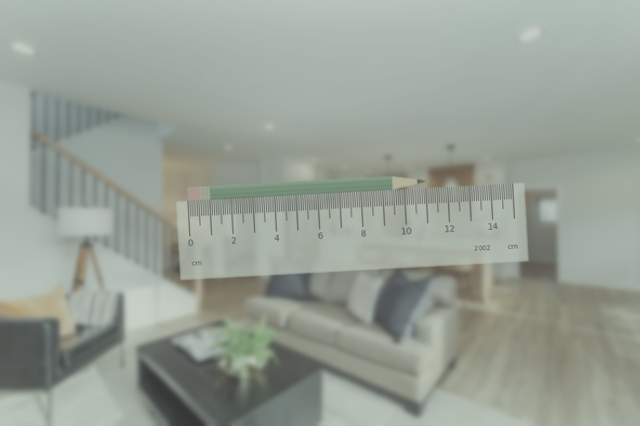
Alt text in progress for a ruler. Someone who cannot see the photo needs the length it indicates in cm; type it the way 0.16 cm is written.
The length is 11 cm
